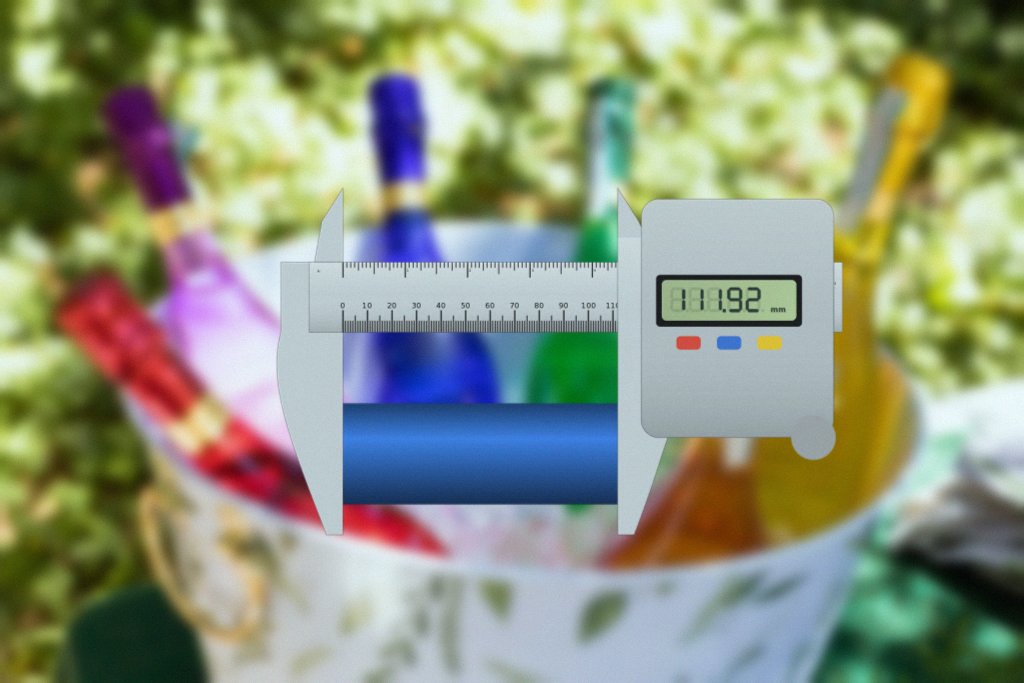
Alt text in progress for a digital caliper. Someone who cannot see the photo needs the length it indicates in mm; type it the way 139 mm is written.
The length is 111.92 mm
